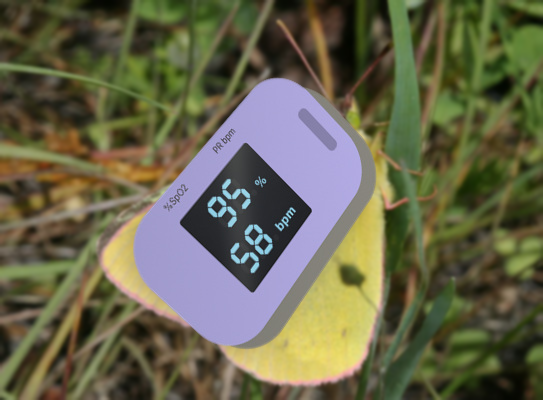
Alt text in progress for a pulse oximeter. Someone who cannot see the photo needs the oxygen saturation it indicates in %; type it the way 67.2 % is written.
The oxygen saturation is 95 %
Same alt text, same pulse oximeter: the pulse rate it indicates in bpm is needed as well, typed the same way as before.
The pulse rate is 58 bpm
